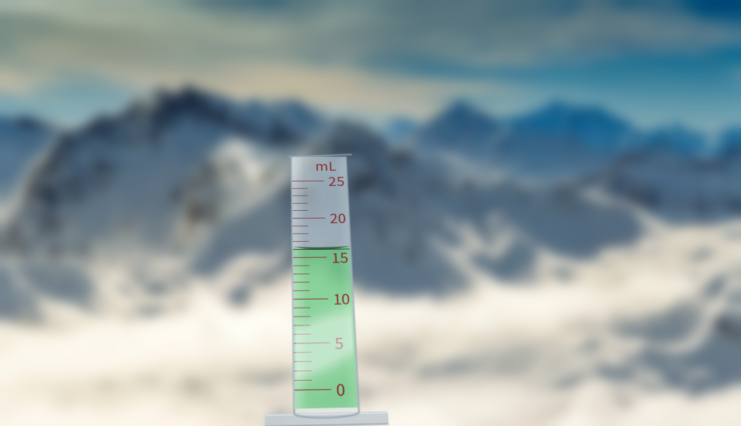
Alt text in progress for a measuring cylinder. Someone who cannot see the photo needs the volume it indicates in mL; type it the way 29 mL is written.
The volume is 16 mL
